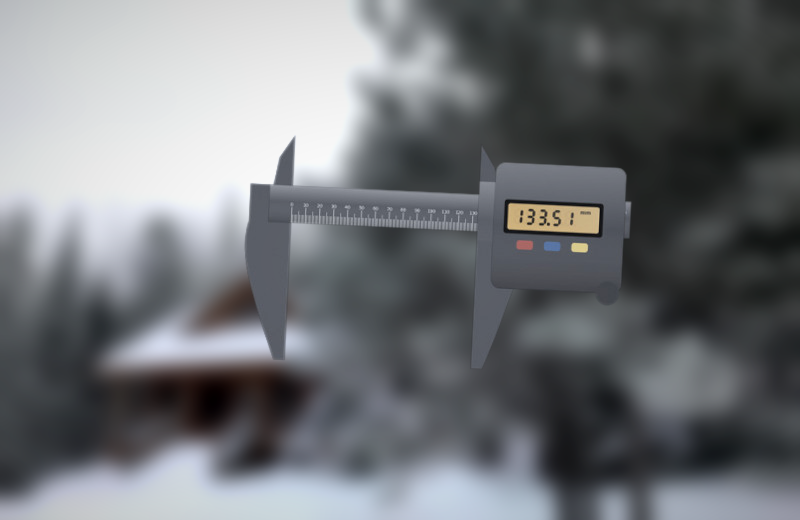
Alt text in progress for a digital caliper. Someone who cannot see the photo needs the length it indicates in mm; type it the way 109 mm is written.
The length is 133.51 mm
